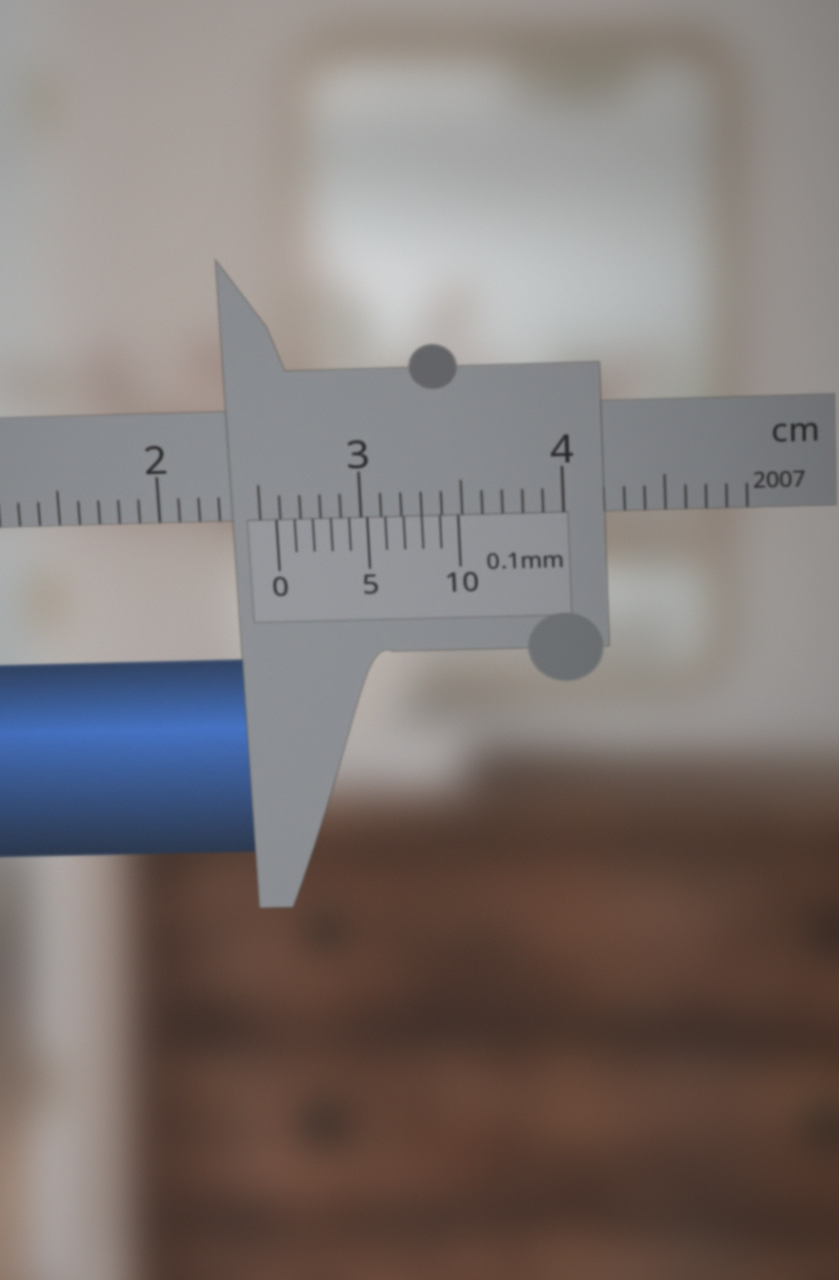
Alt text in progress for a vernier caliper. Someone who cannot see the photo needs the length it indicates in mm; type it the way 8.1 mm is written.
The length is 25.8 mm
